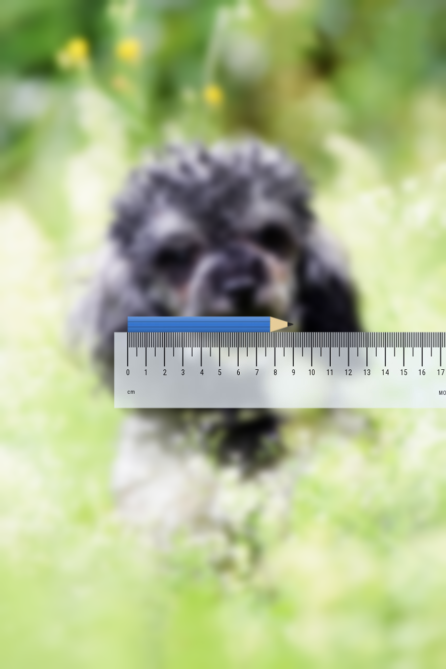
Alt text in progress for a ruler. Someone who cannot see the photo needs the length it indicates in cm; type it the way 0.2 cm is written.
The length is 9 cm
